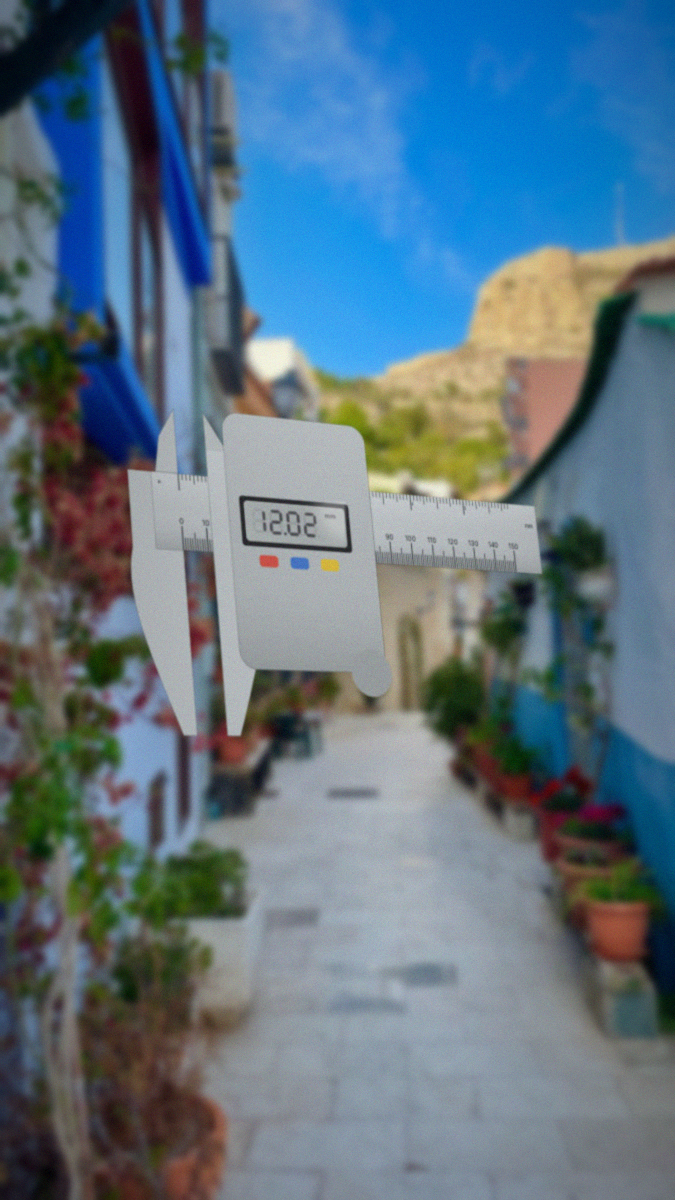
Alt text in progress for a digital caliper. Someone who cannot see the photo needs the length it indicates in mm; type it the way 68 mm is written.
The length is 12.02 mm
